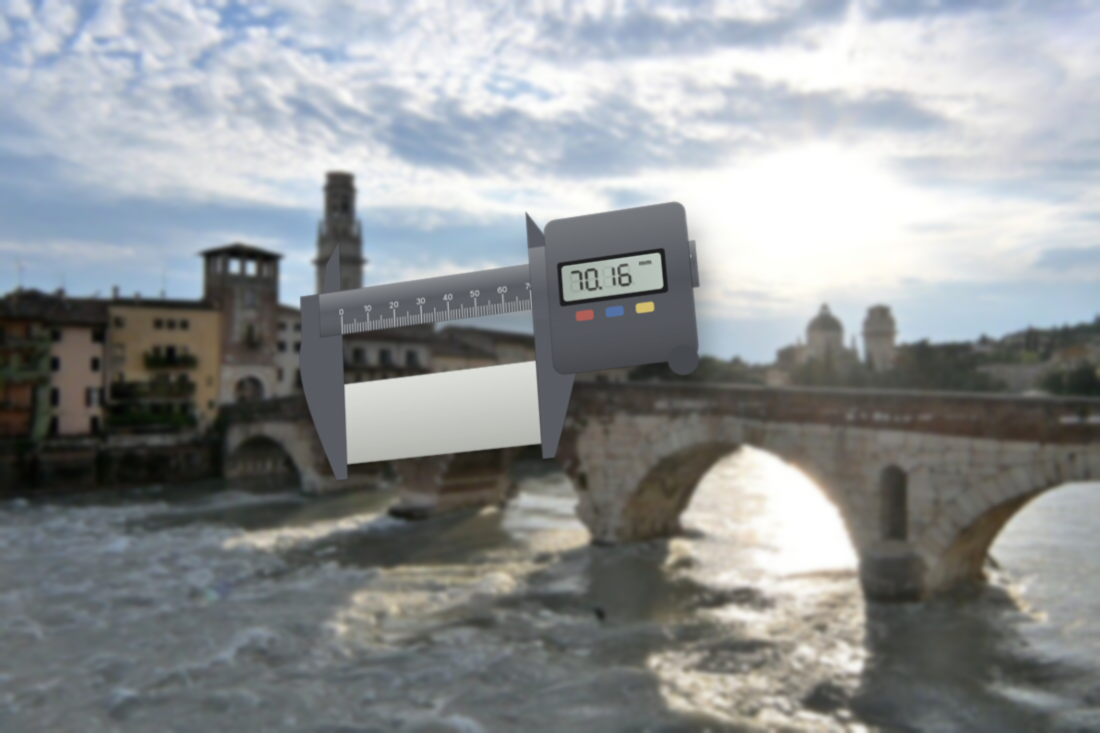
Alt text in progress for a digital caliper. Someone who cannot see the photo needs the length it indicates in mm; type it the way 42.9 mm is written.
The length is 70.16 mm
